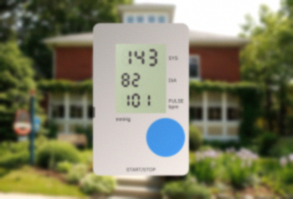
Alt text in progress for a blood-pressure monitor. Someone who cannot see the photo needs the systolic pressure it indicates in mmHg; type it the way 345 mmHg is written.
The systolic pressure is 143 mmHg
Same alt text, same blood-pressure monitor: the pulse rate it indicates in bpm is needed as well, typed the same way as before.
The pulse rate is 101 bpm
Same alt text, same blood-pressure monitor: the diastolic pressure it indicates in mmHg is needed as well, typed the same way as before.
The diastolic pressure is 82 mmHg
